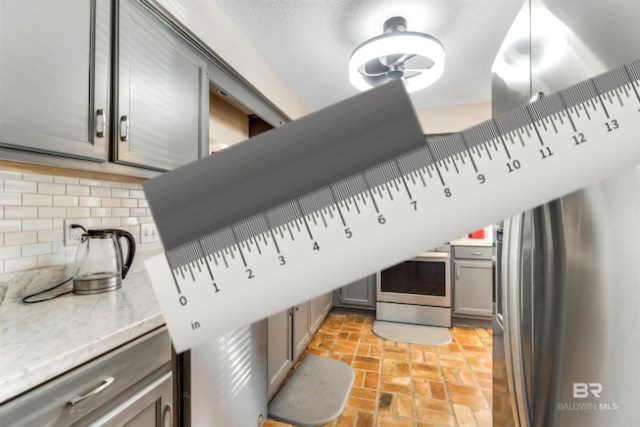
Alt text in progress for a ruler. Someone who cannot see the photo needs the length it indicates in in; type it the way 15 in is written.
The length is 8 in
